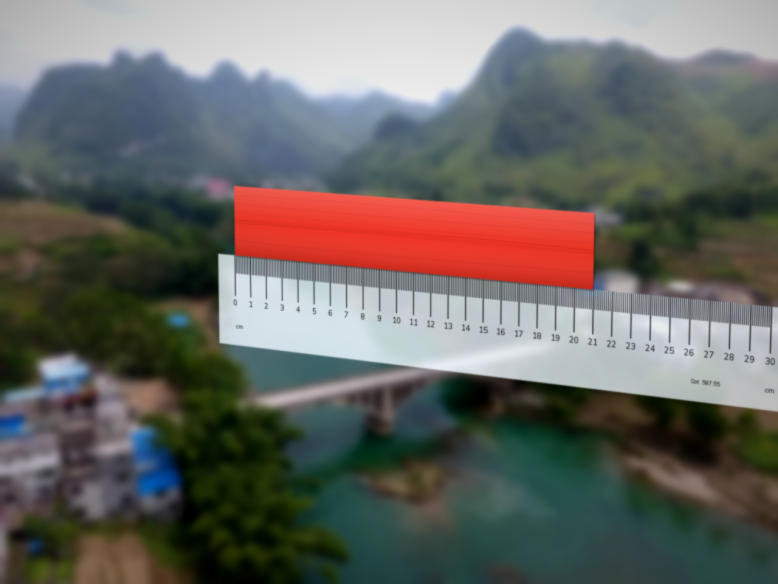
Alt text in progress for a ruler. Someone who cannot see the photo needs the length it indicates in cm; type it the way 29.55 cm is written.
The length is 21 cm
